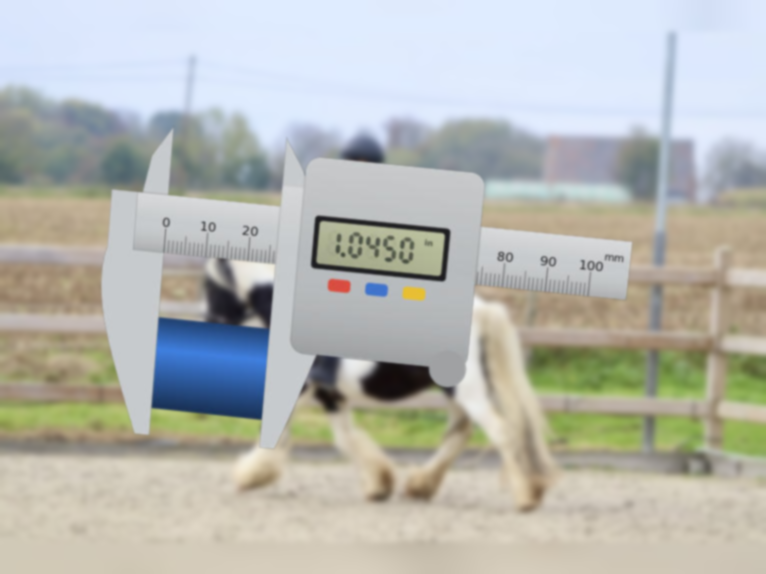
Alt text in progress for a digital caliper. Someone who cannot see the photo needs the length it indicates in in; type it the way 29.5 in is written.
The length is 1.0450 in
